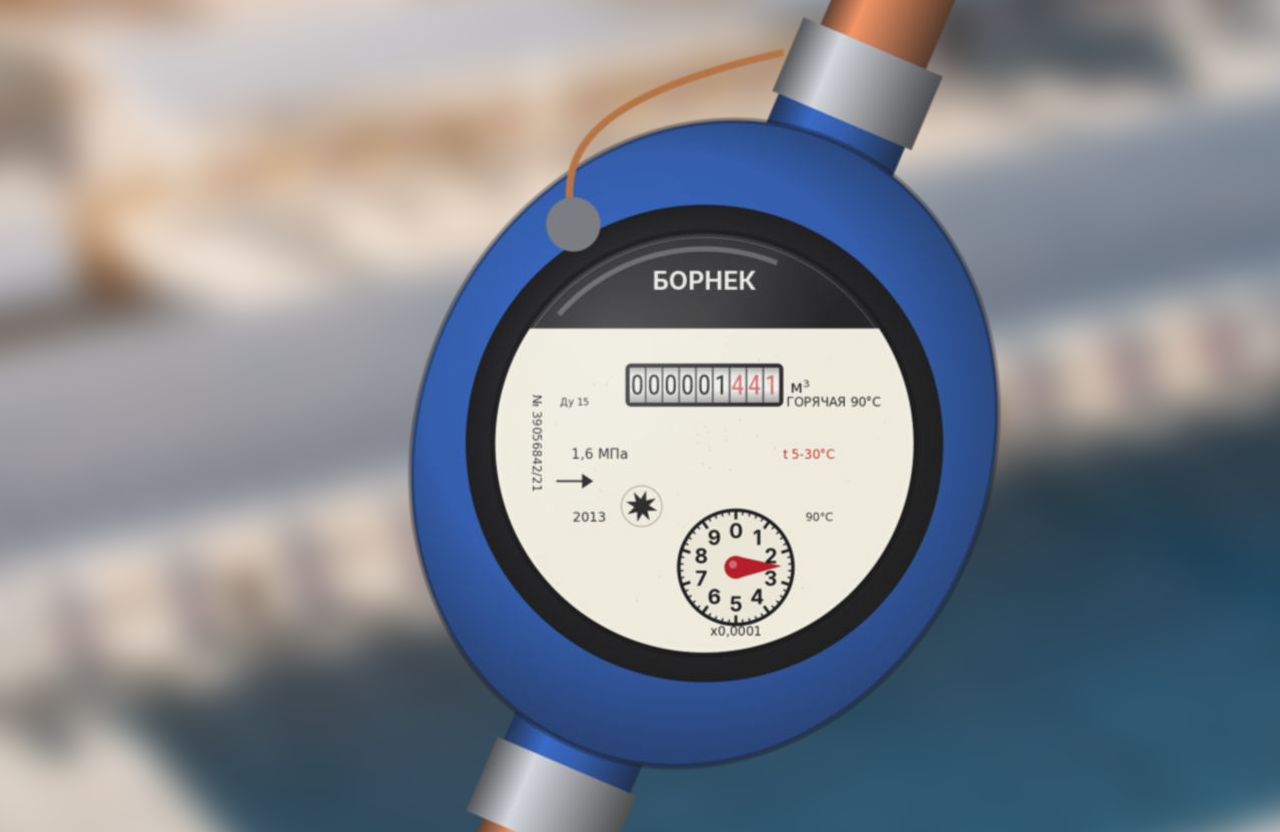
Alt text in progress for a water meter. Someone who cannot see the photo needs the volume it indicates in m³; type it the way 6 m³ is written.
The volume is 1.4412 m³
